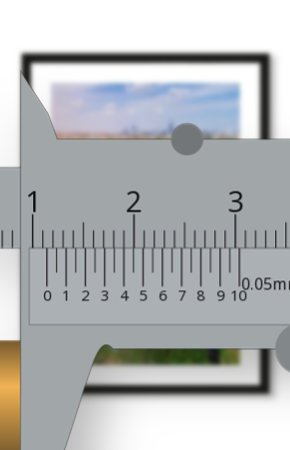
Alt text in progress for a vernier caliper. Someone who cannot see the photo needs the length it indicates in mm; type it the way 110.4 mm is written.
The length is 11.4 mm
